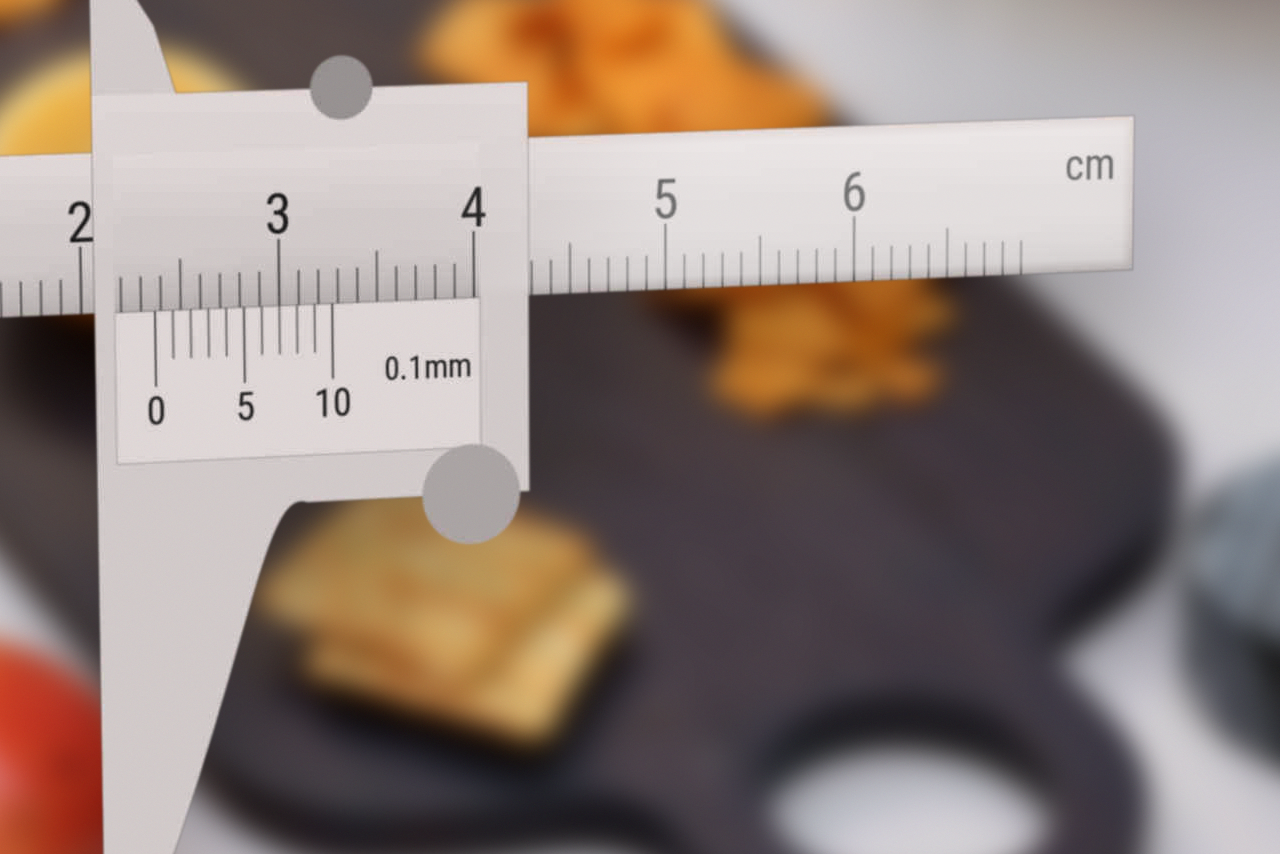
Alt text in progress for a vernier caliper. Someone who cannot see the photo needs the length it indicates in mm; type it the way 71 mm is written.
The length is 23.7 mm
